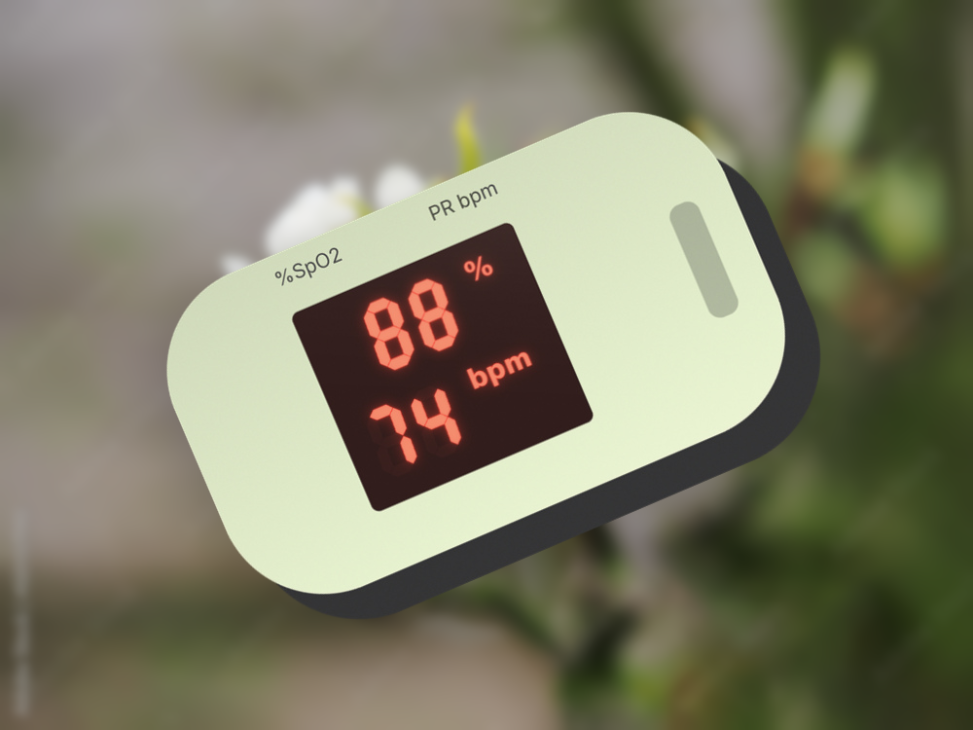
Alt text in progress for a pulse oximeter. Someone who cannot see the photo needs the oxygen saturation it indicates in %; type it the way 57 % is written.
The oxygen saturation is 88 %
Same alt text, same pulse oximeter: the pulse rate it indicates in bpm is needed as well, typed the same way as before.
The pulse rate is 74 bpm
